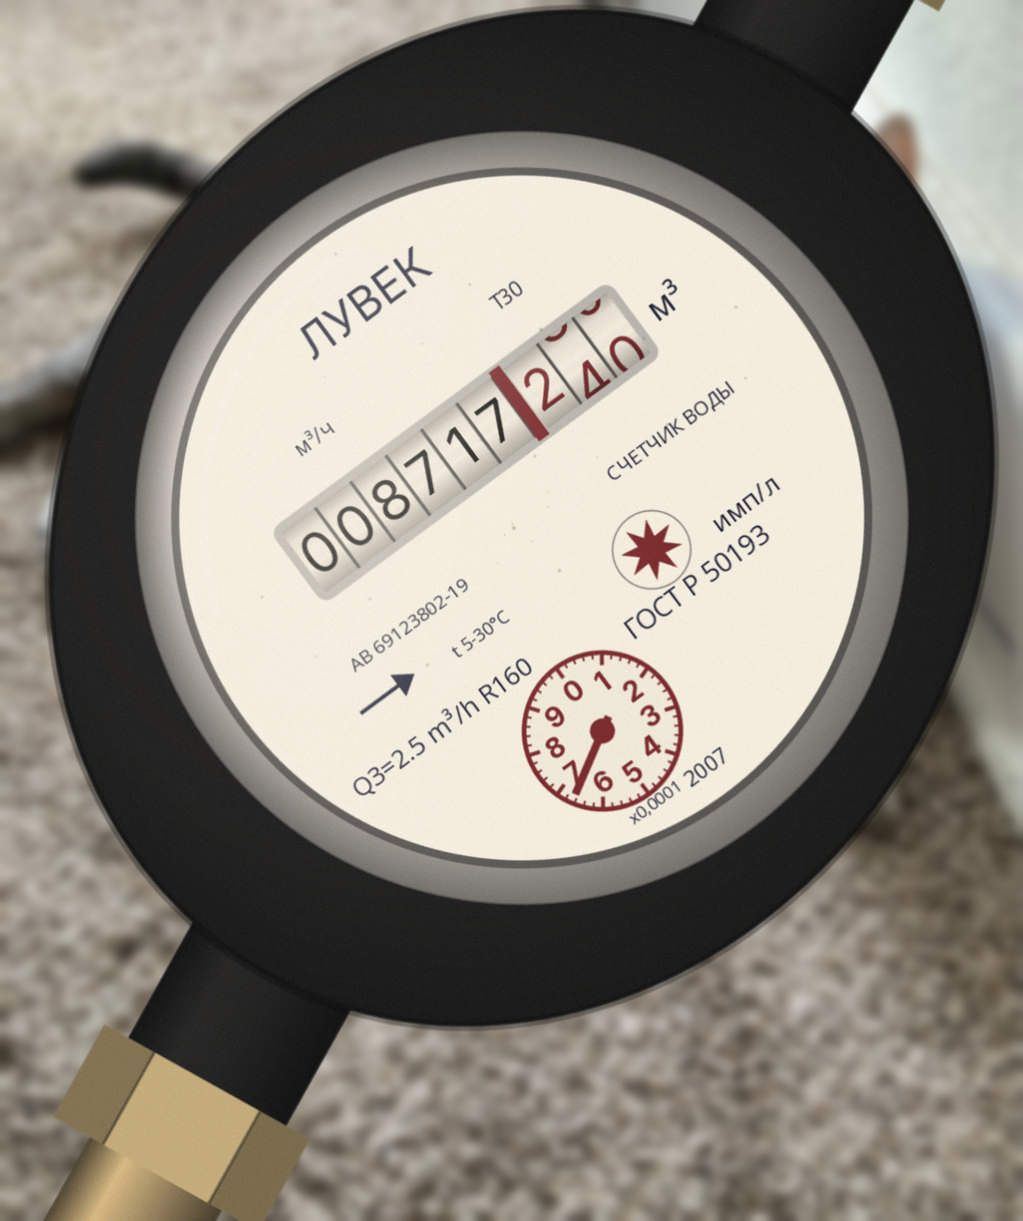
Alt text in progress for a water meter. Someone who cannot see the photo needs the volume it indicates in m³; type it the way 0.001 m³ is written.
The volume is 8717.2396 m³
